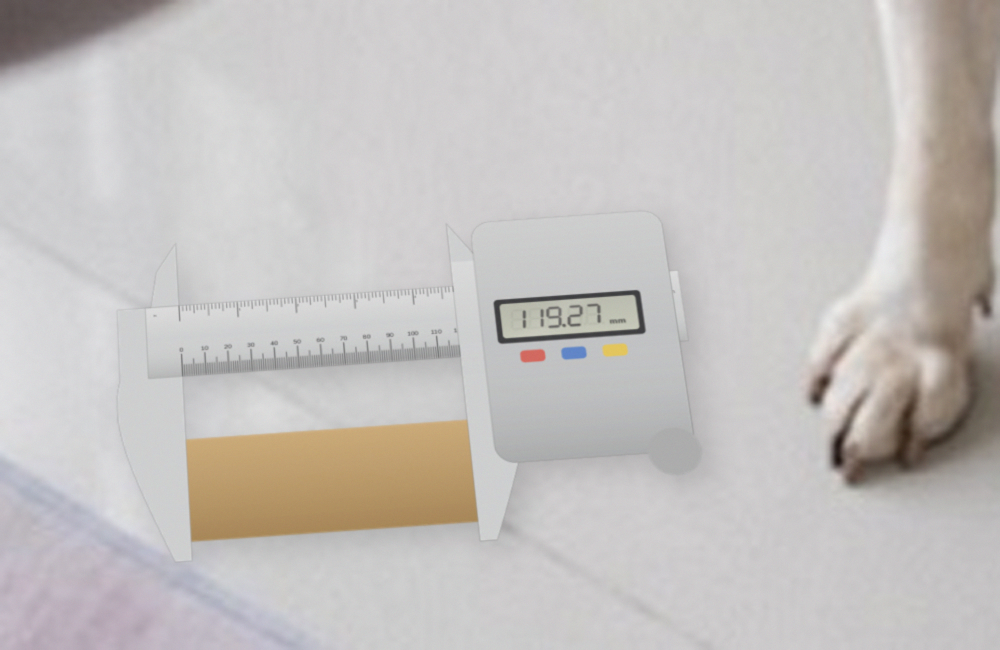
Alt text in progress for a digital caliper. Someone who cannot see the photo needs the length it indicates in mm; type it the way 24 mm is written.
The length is 119.27 mm
